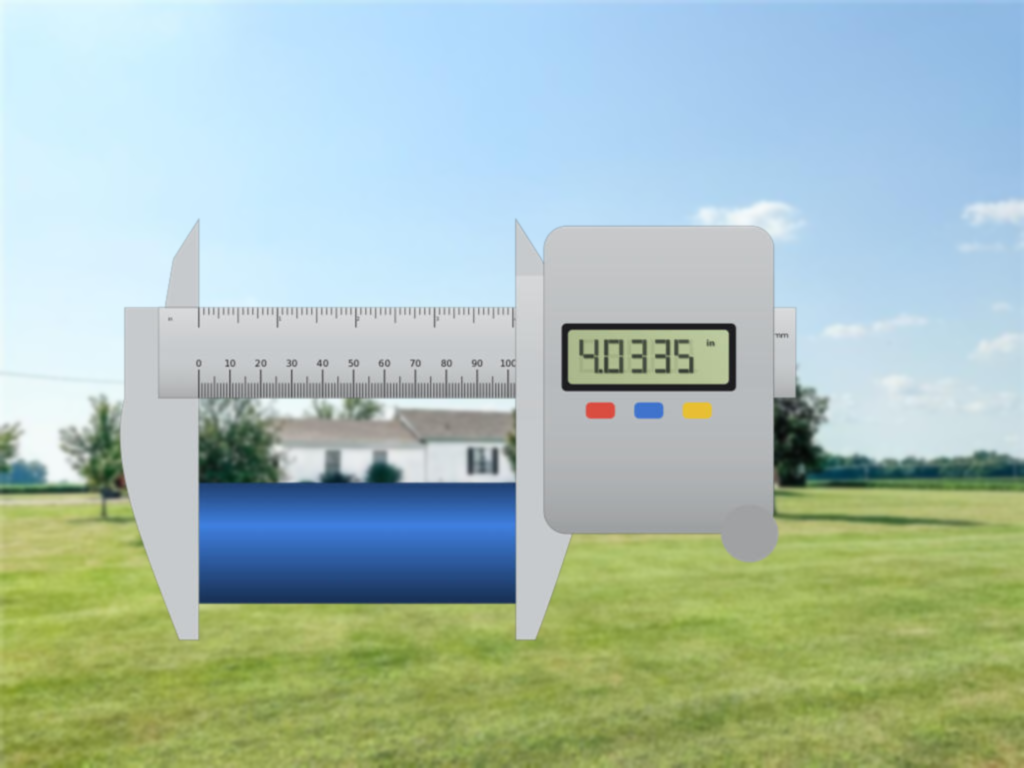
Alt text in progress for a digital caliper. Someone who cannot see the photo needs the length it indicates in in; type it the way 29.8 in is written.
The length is 4.0335 in
